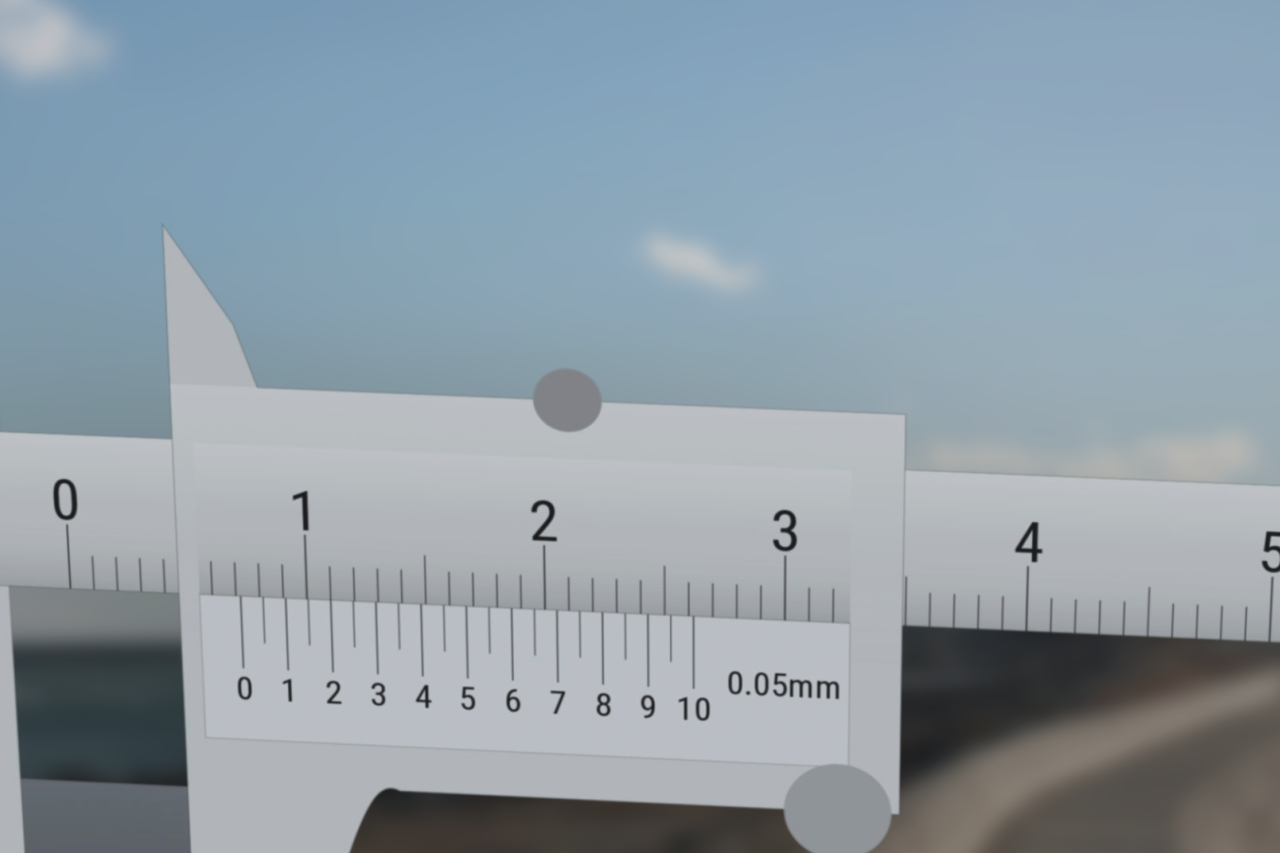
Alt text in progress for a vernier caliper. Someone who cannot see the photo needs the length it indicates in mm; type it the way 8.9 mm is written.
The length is 7.2 mm
